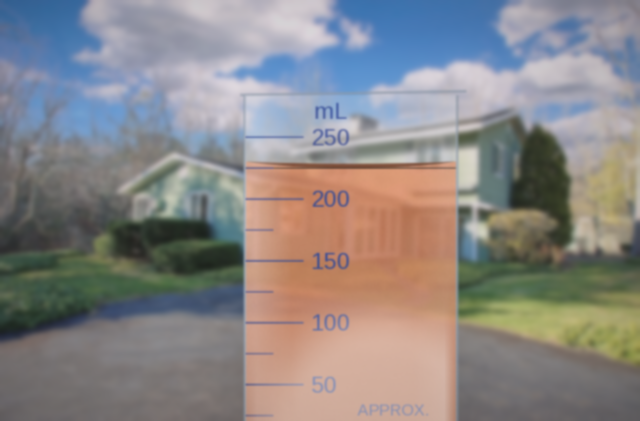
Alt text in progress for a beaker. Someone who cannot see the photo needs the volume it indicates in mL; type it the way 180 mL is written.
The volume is 225 mL
